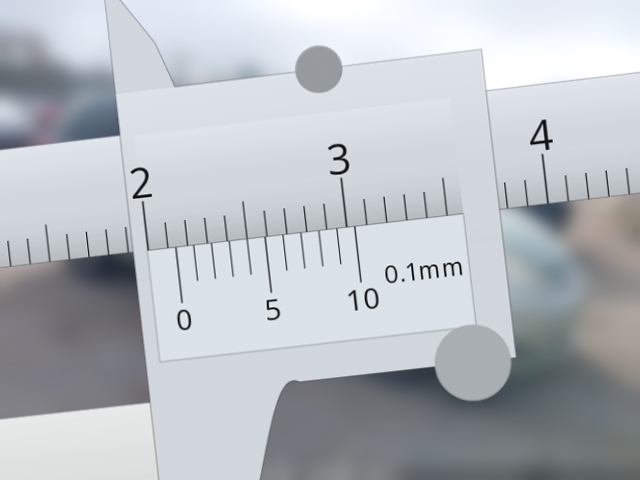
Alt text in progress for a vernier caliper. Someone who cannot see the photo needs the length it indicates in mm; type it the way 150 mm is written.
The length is 21.4 mm
